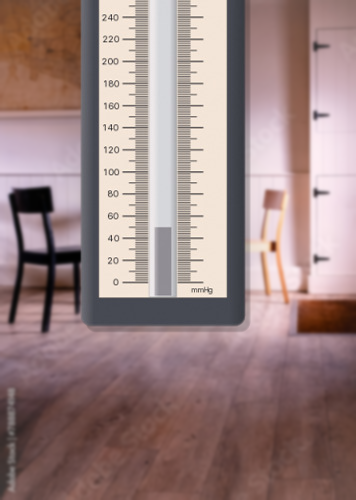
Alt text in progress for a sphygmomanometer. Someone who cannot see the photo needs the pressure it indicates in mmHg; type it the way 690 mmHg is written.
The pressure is 50 mmHg
